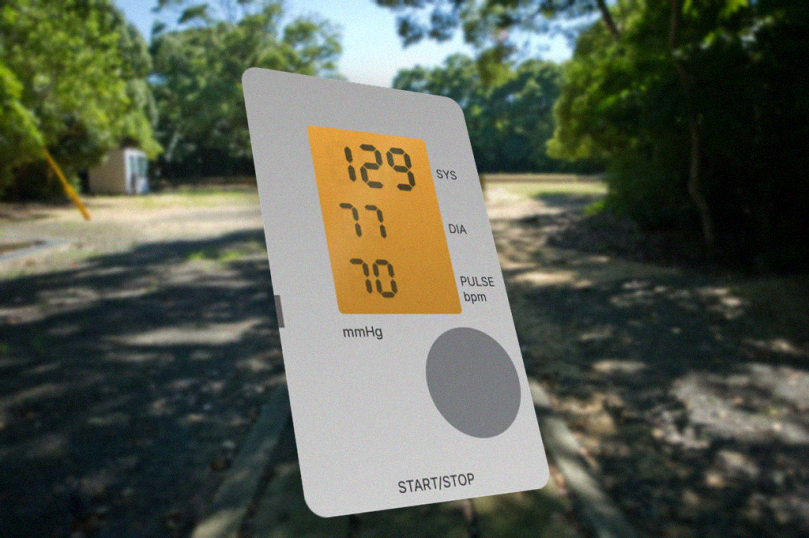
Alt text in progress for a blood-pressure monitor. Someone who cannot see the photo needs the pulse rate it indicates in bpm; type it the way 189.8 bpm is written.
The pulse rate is 70 bpm
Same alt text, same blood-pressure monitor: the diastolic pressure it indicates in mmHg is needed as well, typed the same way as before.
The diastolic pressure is 77 mmHg
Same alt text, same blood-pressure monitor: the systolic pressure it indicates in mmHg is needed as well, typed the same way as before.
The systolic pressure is 129 mmHg
